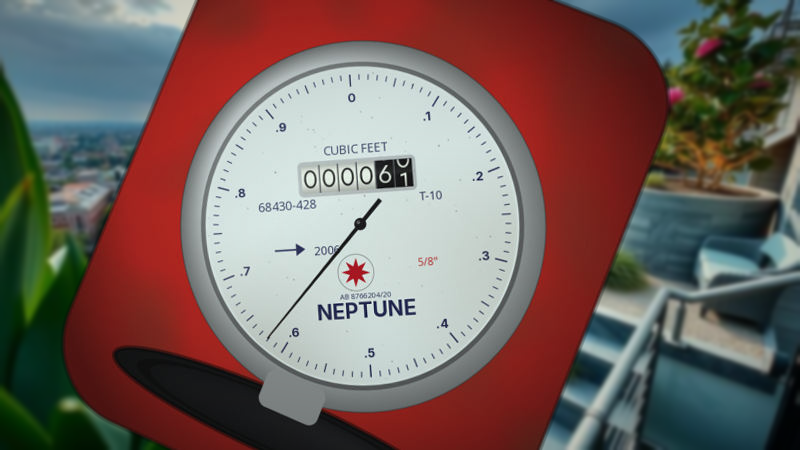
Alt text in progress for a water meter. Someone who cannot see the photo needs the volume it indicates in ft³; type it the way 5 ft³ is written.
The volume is 60.62 ft³
